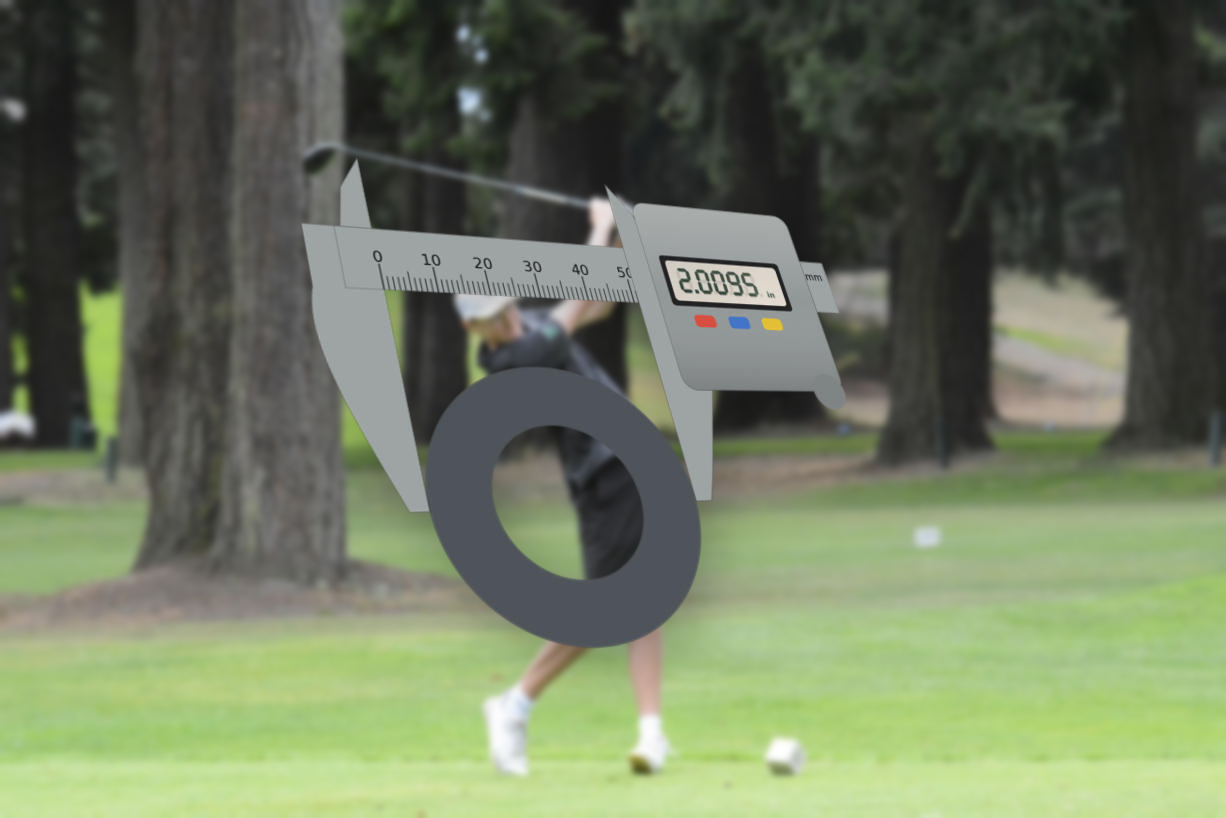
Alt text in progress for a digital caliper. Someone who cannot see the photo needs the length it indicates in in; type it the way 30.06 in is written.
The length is 2.0095 in
